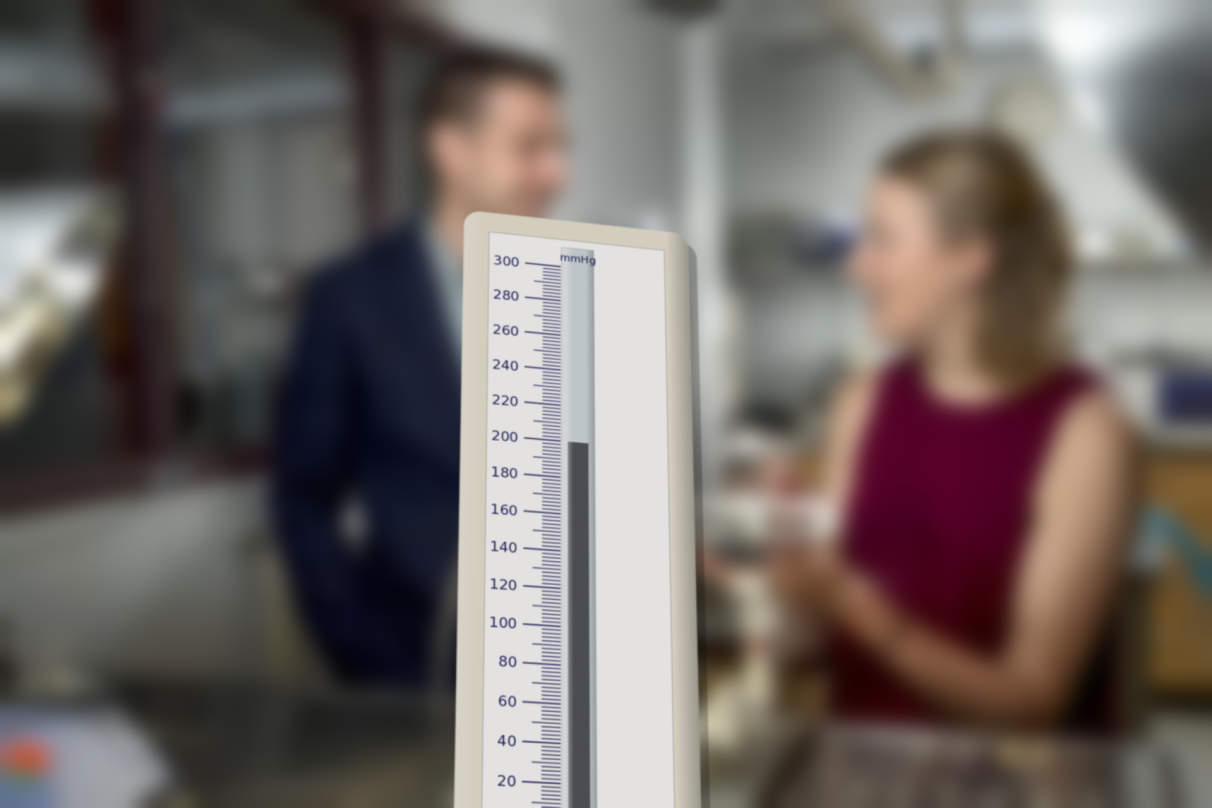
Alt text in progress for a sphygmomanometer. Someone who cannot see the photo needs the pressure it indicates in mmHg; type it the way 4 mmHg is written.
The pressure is 200 mmHg
